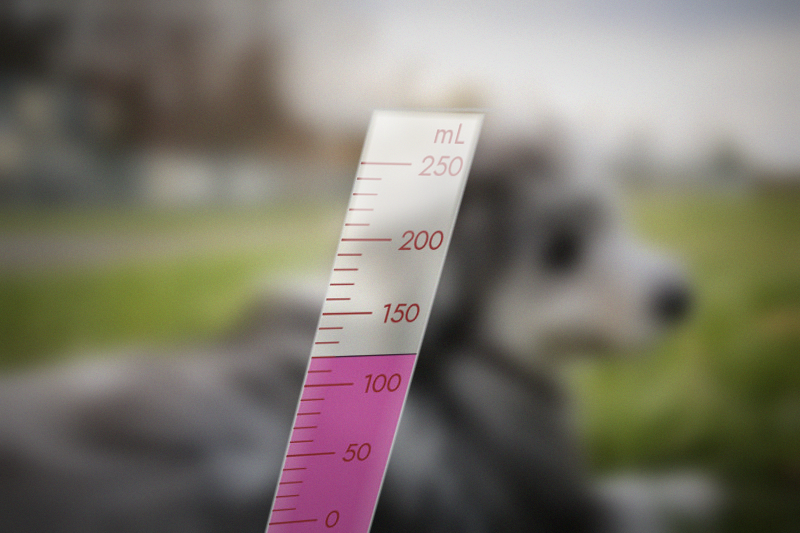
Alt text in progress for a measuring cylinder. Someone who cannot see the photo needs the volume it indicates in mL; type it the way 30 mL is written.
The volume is 120 mL
